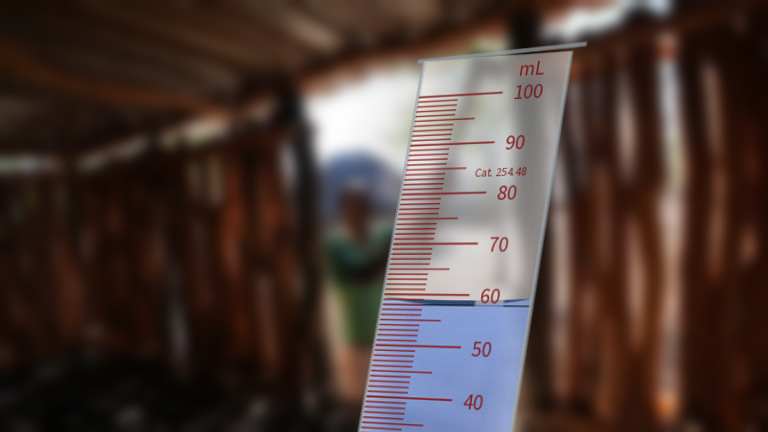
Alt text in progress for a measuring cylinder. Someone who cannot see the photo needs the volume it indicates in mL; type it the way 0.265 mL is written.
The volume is 58 mL
